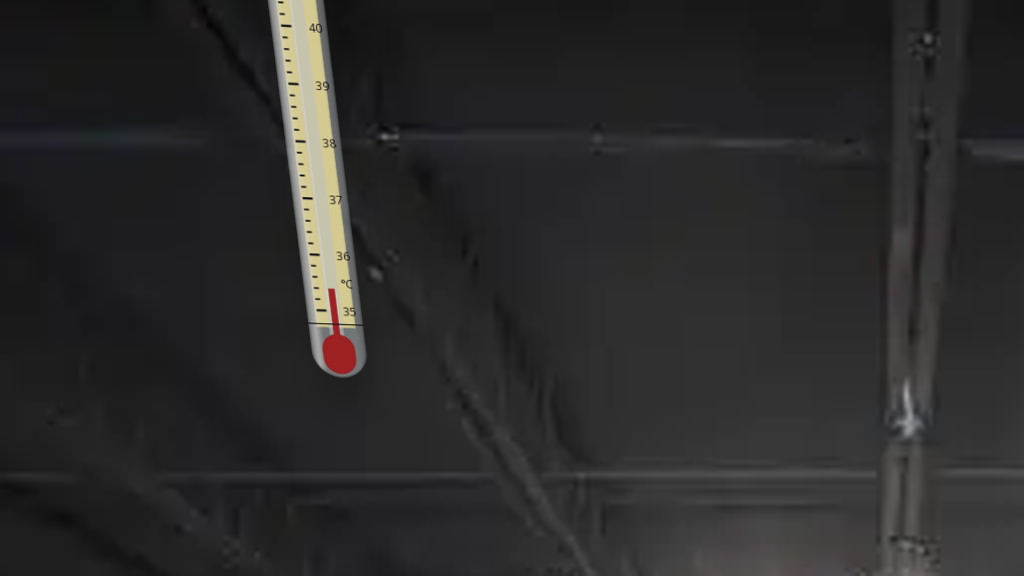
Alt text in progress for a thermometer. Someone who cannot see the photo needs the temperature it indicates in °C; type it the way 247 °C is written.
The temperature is 35.4 °C
